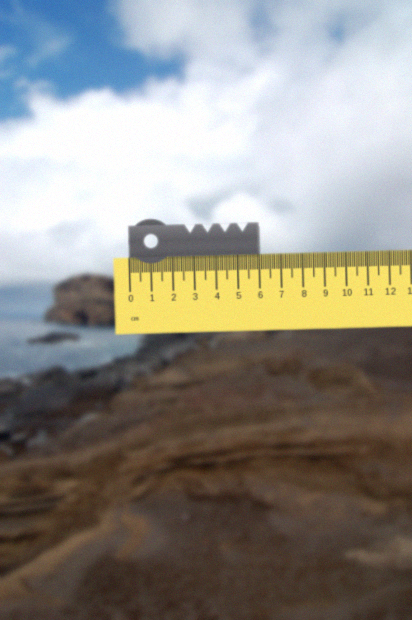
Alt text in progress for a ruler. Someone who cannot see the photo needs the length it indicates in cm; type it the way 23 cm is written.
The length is 6 cm
